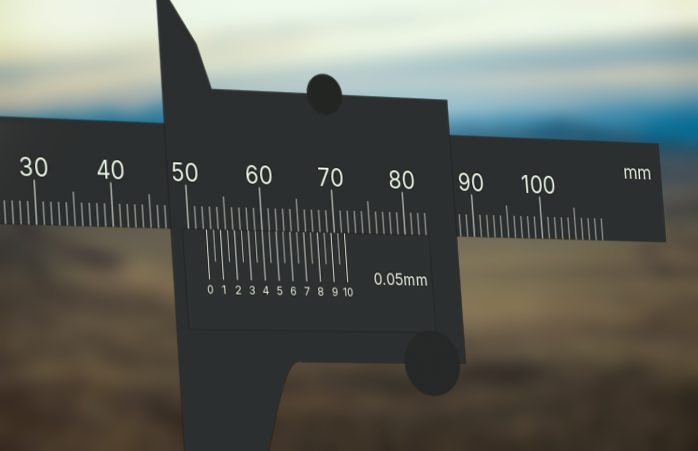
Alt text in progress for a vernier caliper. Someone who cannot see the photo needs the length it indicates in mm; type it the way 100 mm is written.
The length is 52.4 mm
